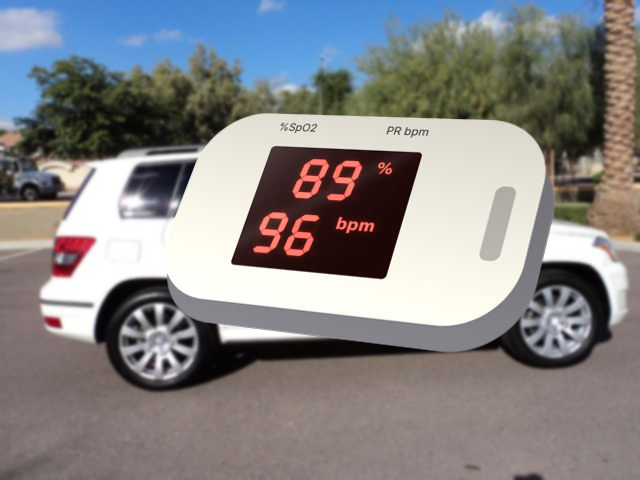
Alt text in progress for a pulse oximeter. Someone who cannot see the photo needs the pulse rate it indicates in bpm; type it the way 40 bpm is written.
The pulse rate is 96 bpm
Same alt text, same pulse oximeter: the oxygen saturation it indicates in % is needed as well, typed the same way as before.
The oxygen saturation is 89 %
